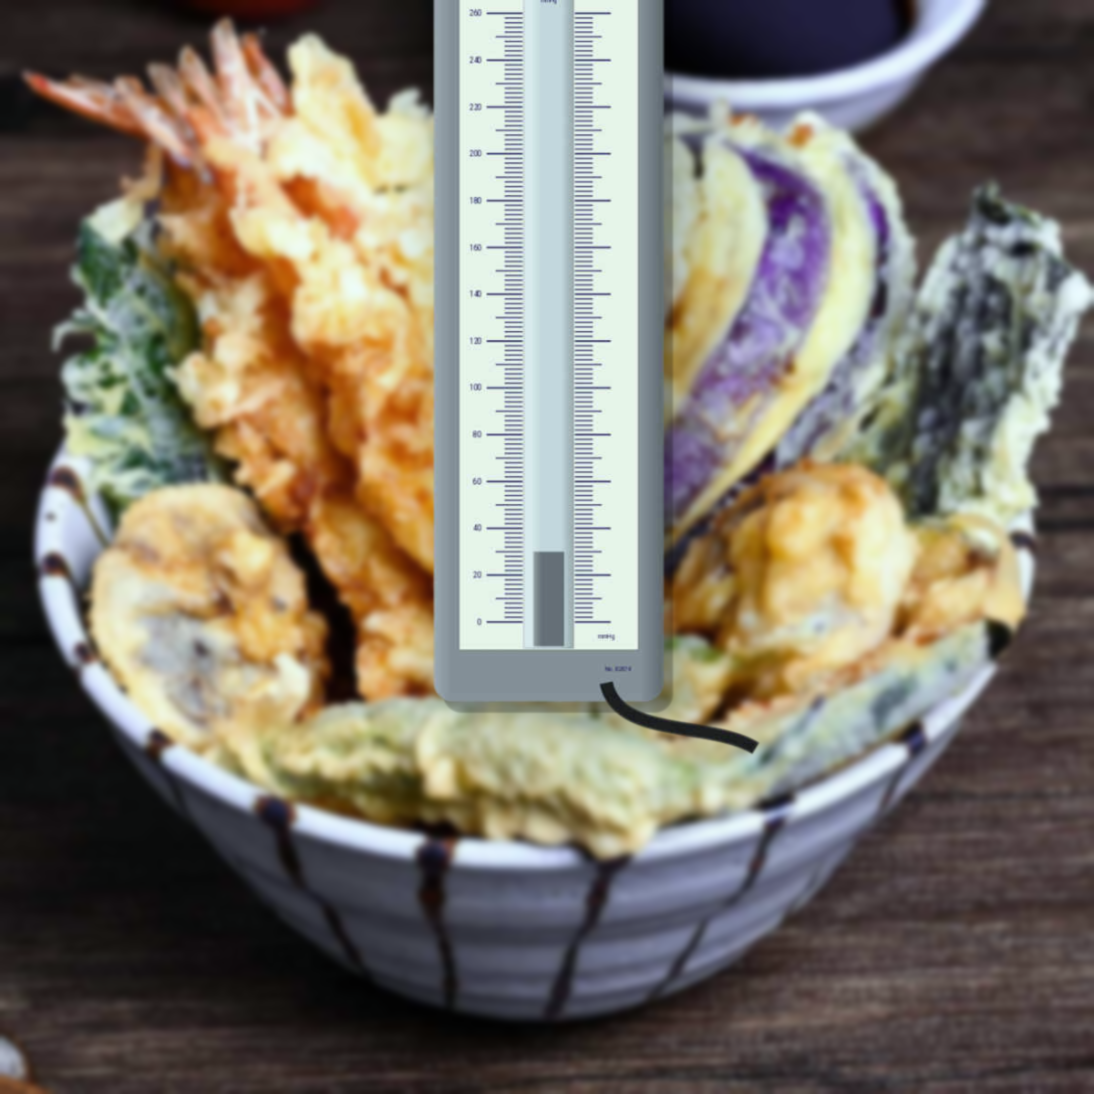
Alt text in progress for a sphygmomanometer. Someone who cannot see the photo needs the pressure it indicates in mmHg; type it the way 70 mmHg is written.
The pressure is 30 mmHg
